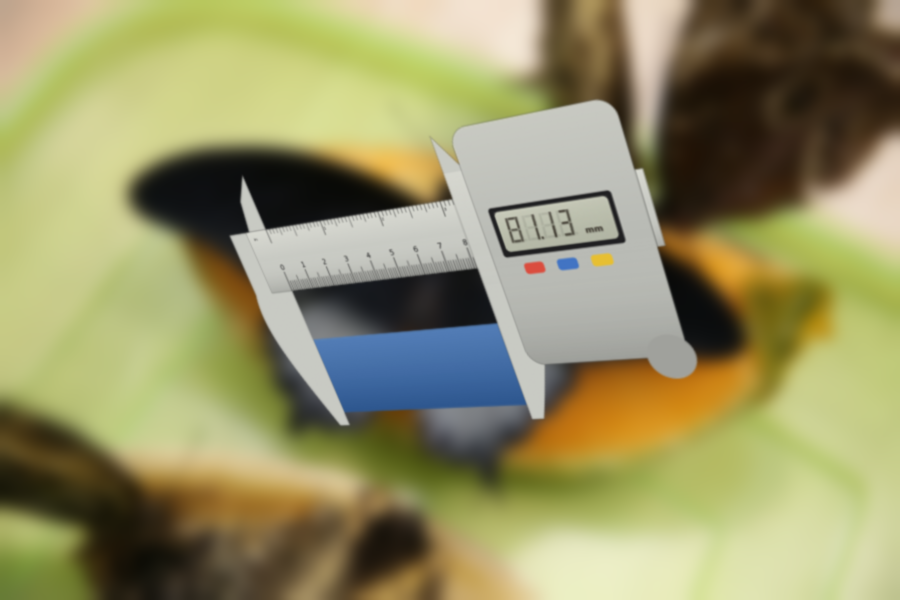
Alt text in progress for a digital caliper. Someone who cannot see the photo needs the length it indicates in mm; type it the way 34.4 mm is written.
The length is 81.13 mm
